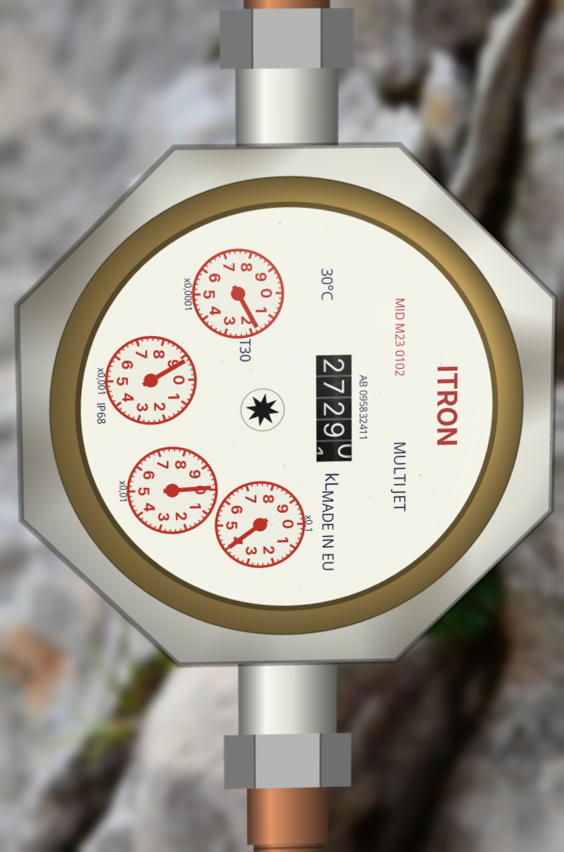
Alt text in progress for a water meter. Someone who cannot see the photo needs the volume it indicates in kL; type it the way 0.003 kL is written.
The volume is 27290.3991 kL
